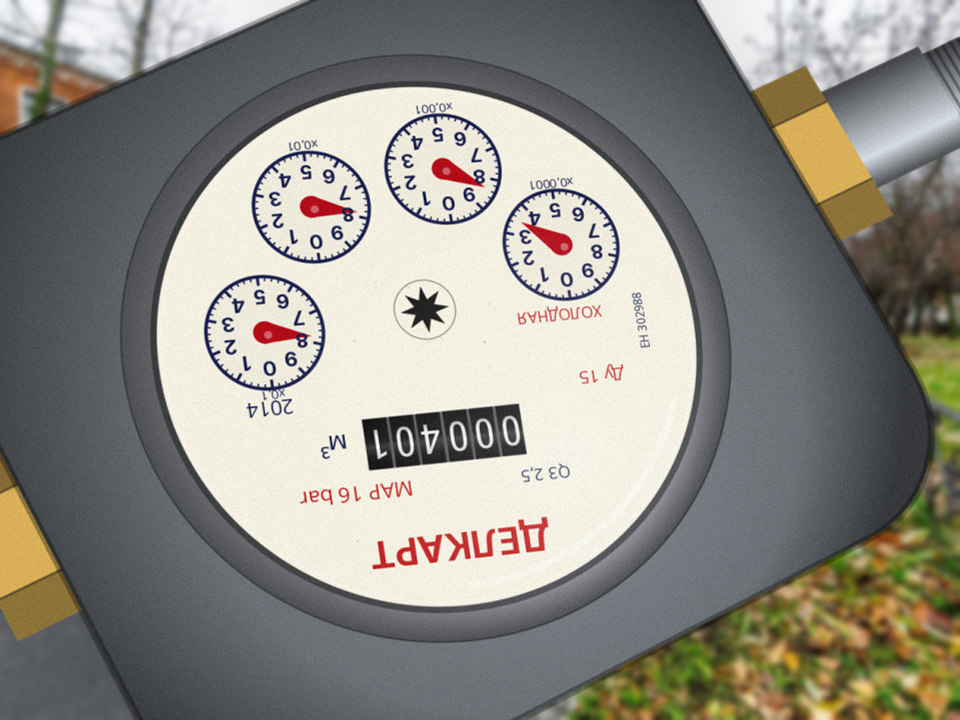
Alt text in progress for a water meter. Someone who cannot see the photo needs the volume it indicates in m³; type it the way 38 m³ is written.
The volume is 401.7783 m³
